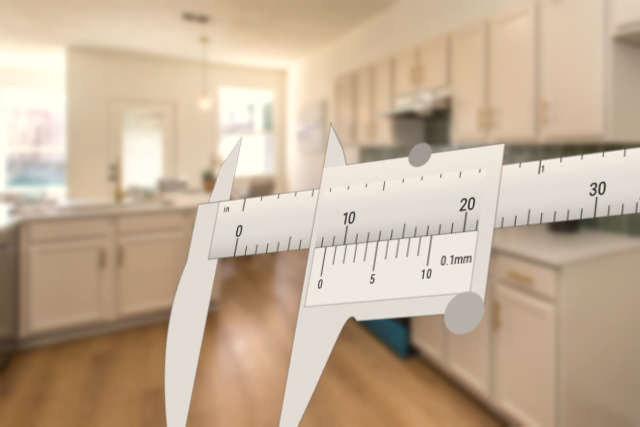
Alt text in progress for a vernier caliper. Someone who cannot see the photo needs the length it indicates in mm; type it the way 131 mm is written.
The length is 8.4 mm
